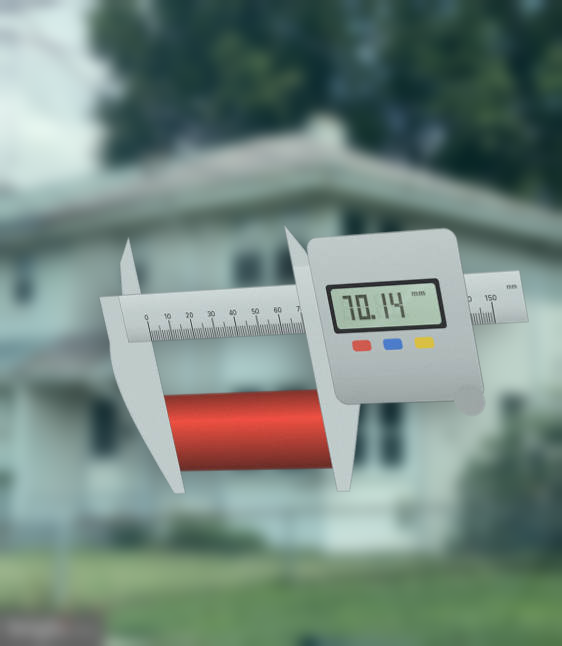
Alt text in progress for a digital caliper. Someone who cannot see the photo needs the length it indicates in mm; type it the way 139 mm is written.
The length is 70.14 mm
